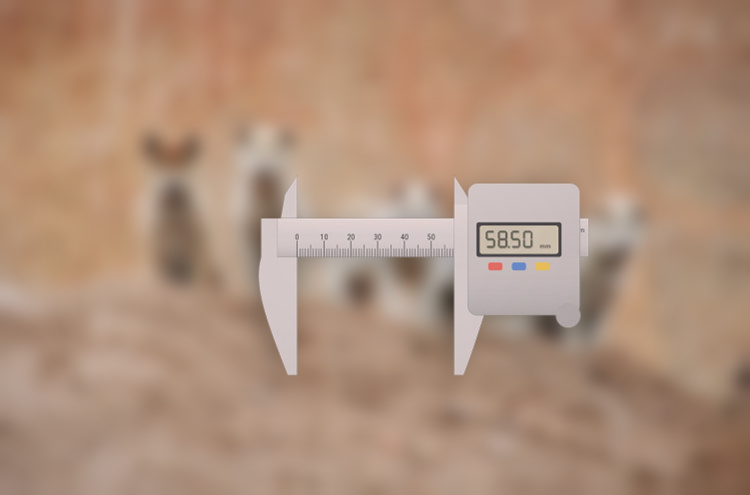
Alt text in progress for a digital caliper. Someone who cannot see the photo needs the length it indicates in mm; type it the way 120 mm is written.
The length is 58.50 mm
